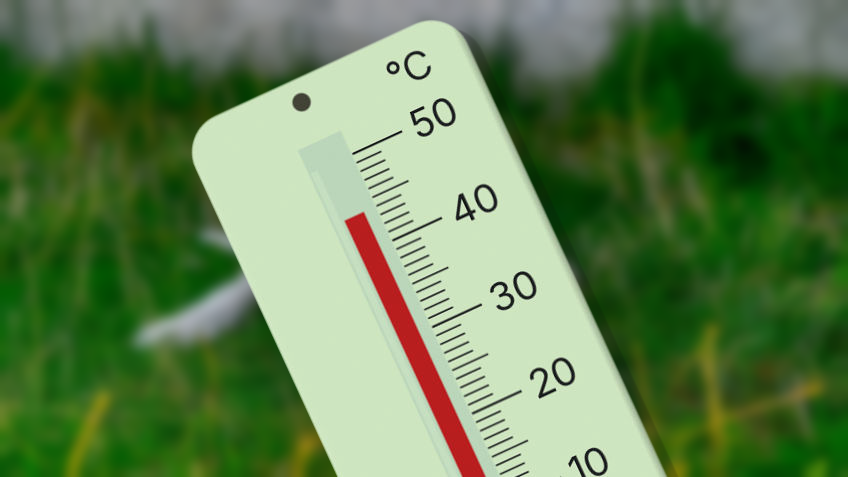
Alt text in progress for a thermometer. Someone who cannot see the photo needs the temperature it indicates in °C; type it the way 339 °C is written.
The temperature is 44 °C
